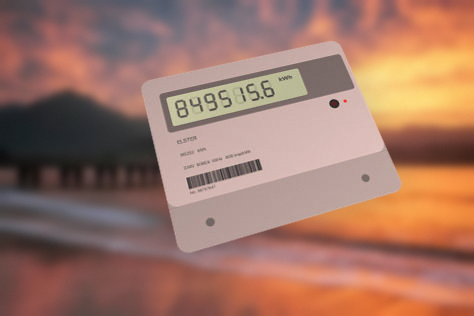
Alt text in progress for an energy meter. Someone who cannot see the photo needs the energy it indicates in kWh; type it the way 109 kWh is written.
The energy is 849515.6 kWh
